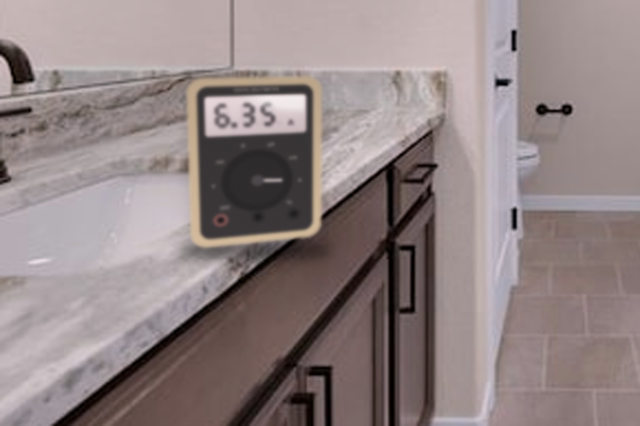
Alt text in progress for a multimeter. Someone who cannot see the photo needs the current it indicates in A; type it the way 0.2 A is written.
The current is 6.35 A
